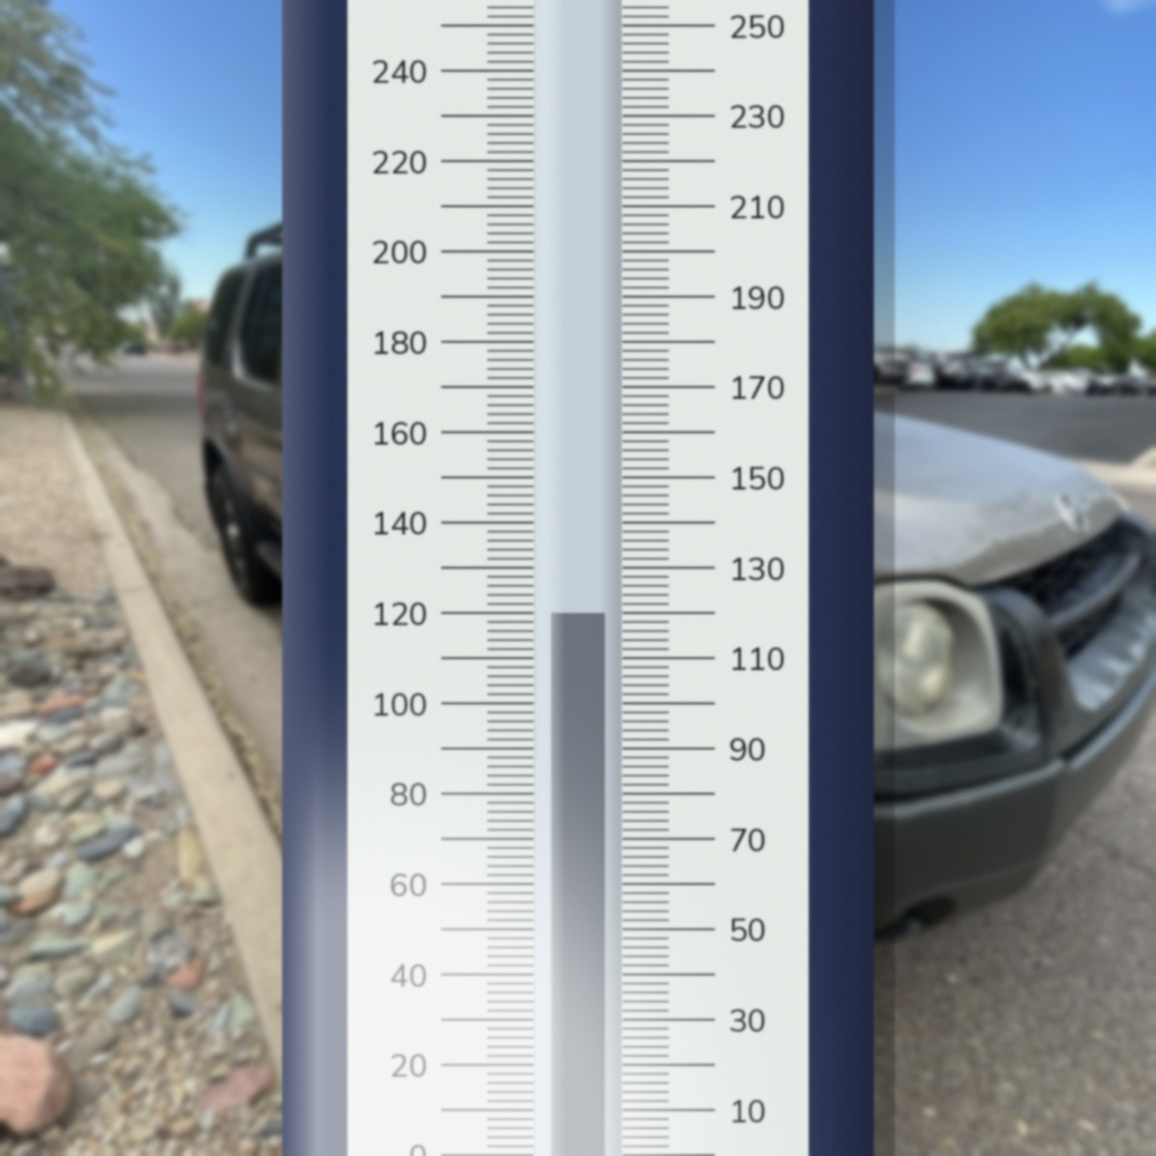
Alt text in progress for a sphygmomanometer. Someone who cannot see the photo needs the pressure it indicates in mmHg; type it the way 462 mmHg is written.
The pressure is 120 mmHg
